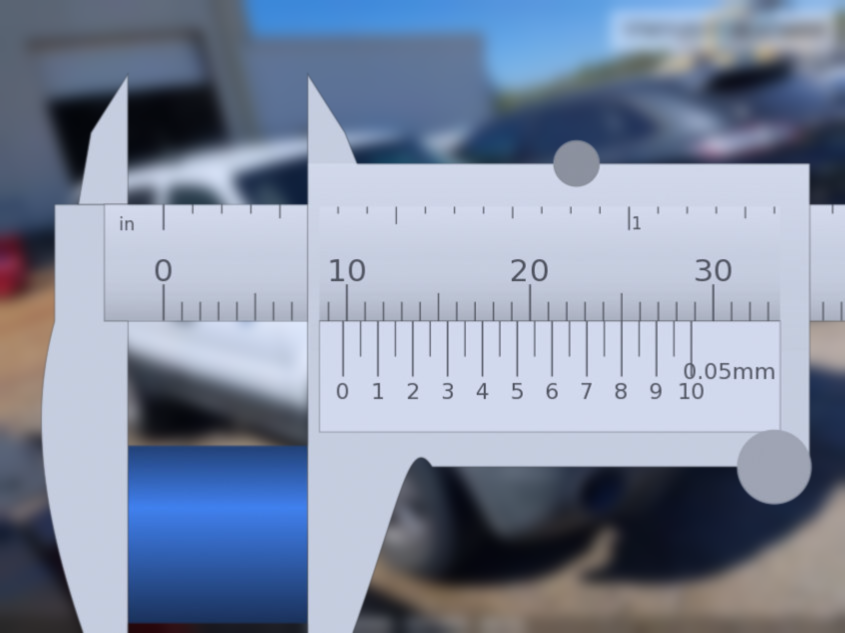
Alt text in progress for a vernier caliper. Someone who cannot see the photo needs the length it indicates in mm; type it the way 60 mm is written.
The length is 9.8 mm
